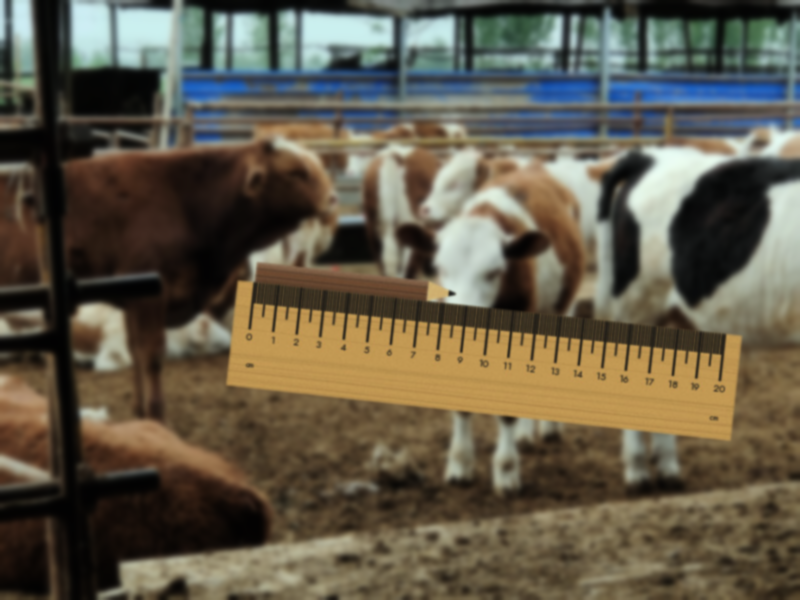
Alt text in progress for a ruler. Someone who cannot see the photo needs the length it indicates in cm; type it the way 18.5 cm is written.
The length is 8.5 cm
